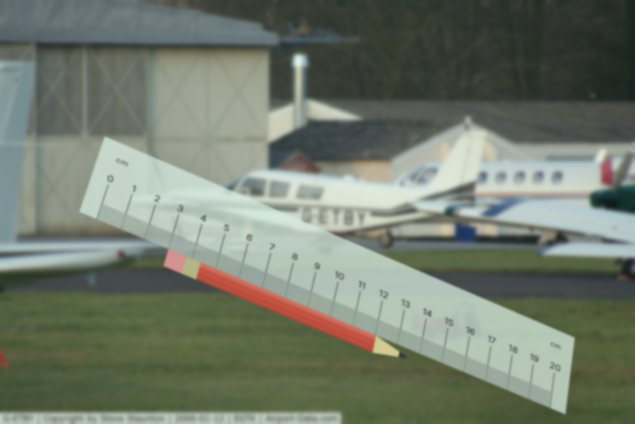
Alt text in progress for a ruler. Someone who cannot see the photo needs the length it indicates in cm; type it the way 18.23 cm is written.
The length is 10.5 cm
